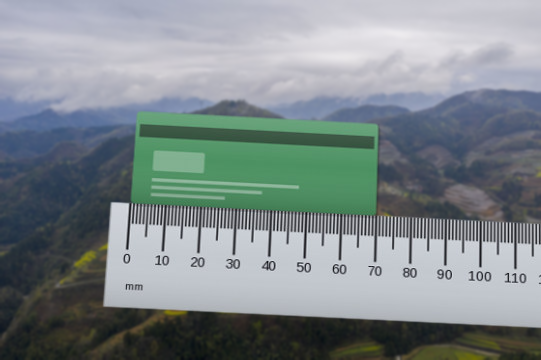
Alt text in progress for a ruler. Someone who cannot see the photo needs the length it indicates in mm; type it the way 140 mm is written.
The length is 70 mm
